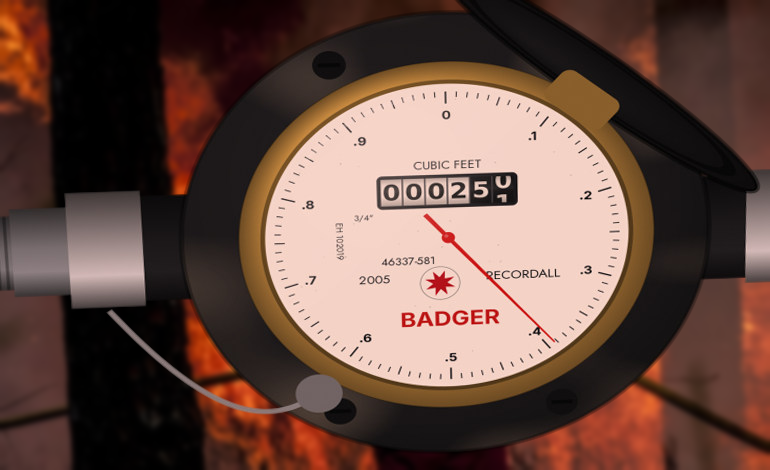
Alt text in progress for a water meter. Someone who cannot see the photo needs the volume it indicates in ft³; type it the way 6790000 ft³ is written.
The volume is 250.39 ft³
